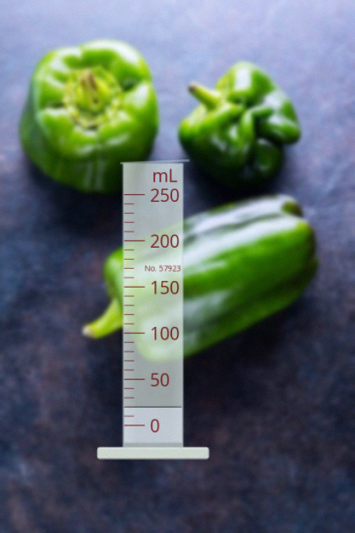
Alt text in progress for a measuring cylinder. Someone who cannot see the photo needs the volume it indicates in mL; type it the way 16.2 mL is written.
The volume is 20 mL
